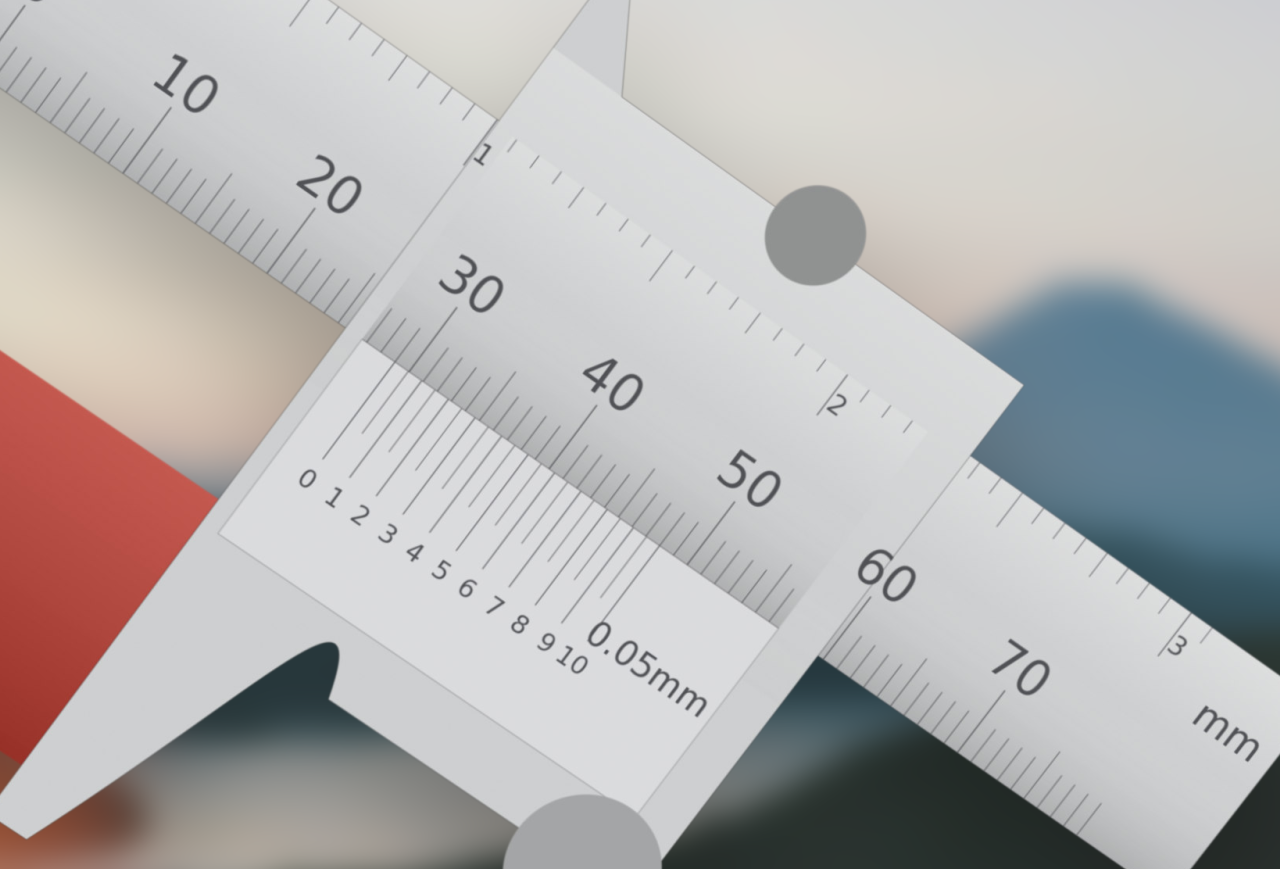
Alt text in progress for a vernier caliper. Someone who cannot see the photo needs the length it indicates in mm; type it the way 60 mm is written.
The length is 29.0 mm
